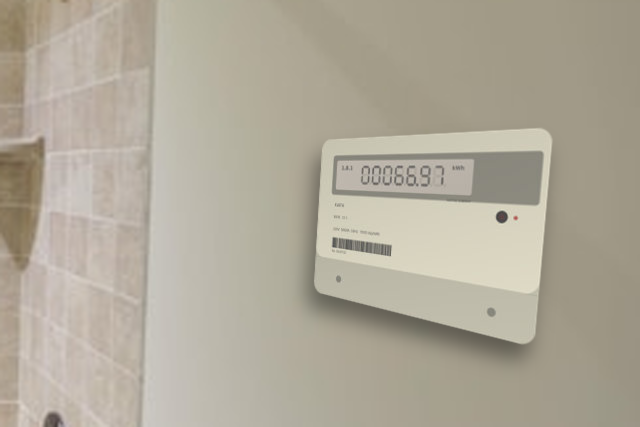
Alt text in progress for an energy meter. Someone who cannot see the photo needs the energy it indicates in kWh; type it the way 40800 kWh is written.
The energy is 66.97 kWh
